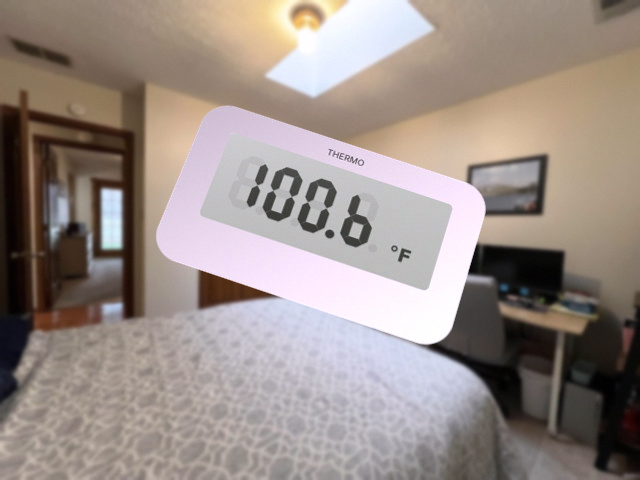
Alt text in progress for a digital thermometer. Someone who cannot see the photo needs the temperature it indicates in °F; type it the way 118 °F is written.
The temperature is 100.6 °F
